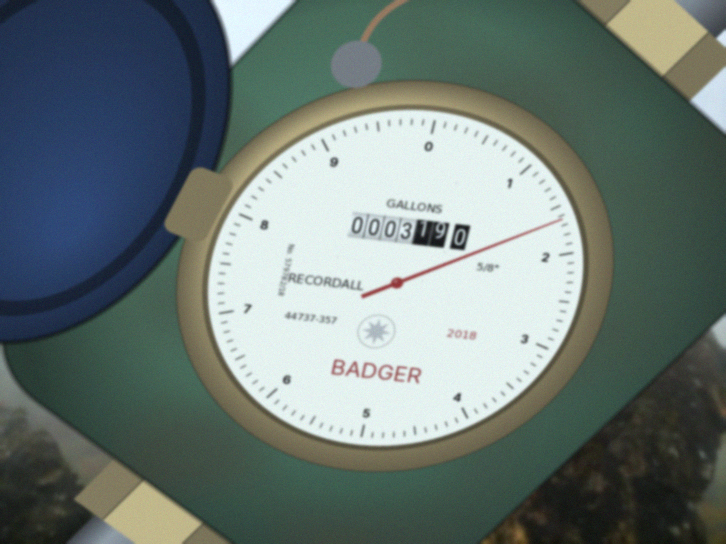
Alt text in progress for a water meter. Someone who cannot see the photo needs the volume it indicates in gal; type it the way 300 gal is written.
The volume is 3191.6 gal
